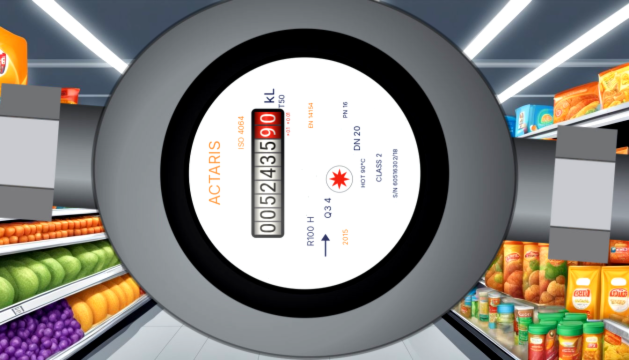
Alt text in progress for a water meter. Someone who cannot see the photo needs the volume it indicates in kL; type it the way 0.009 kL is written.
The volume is 52435.90 kL
